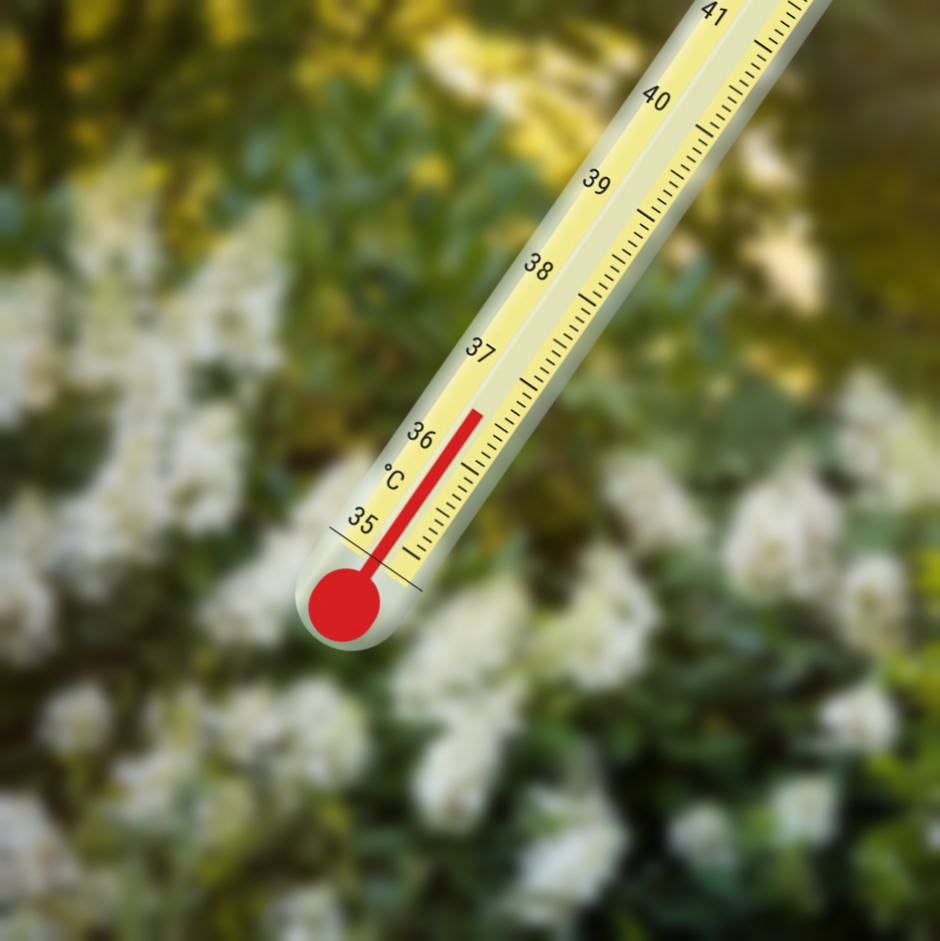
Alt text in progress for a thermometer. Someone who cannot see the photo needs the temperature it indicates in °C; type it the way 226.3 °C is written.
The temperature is 36.5 °C
